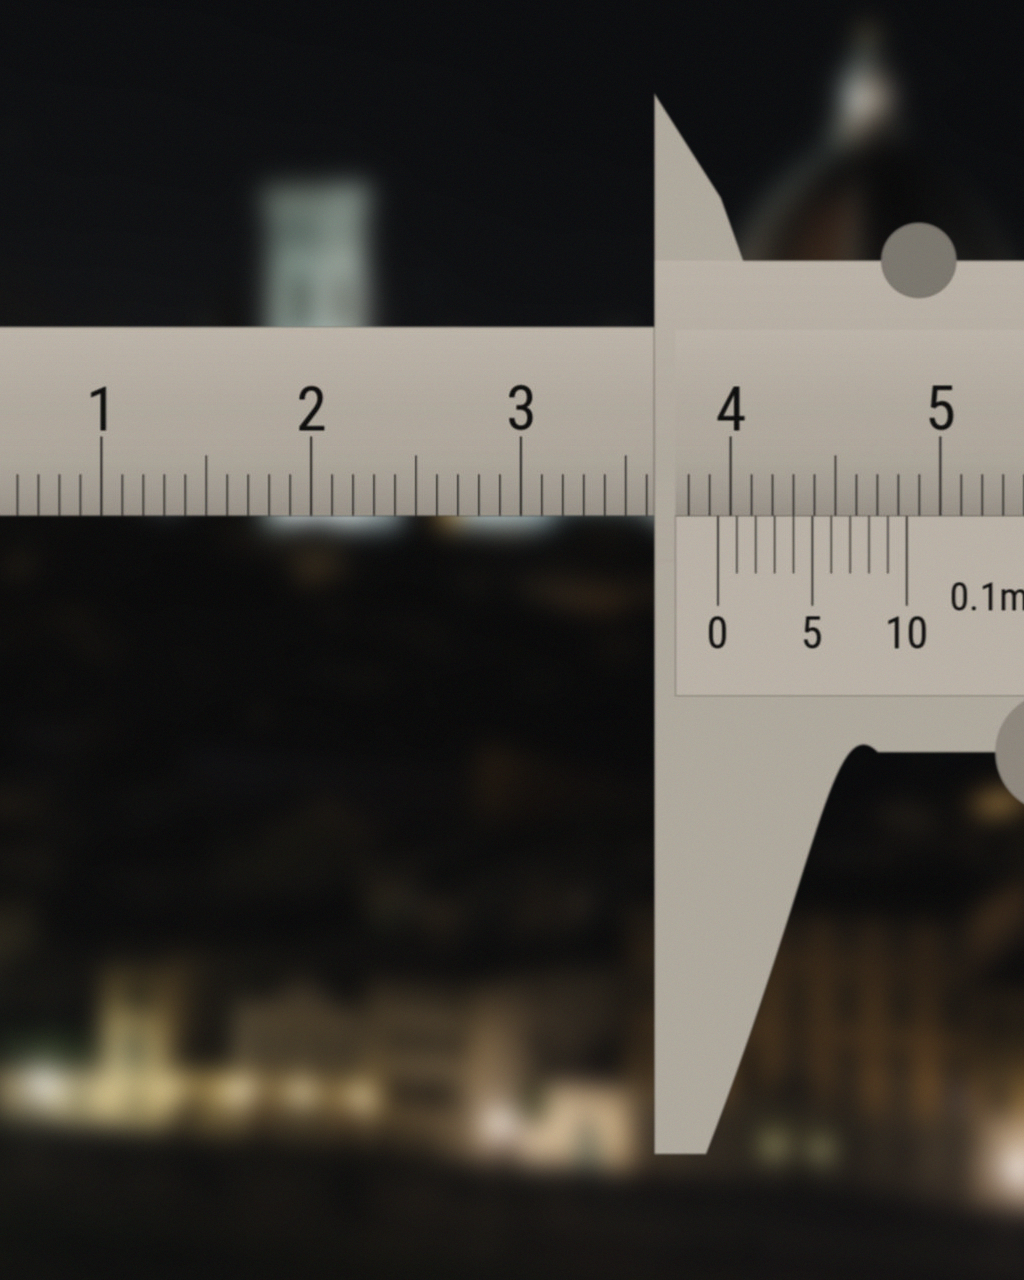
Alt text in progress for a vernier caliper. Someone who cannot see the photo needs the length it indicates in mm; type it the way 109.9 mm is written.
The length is 39.4 mm
